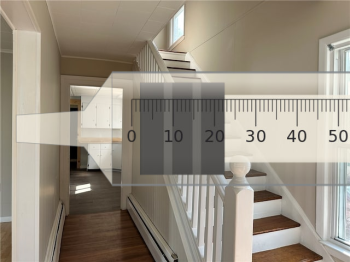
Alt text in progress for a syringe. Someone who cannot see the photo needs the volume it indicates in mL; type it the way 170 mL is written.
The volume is 2 mL
